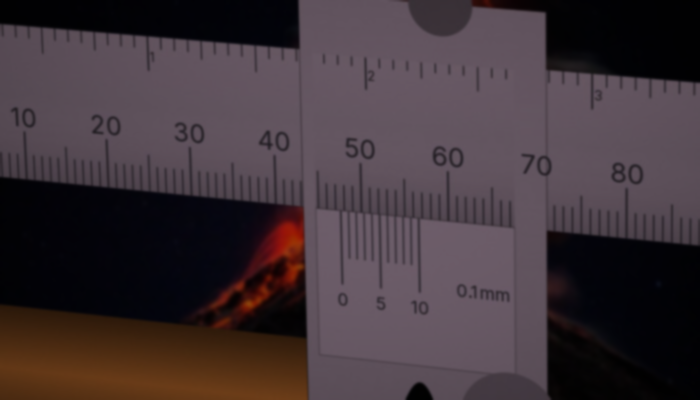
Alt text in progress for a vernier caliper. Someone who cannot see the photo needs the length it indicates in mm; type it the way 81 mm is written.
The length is 47.6 mm
